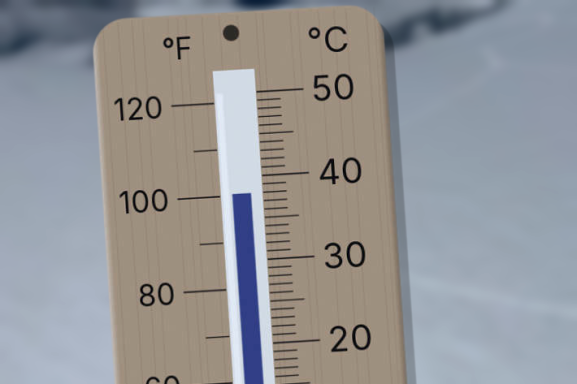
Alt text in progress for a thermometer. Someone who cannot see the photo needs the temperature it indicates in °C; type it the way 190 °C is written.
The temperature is 38 °C
